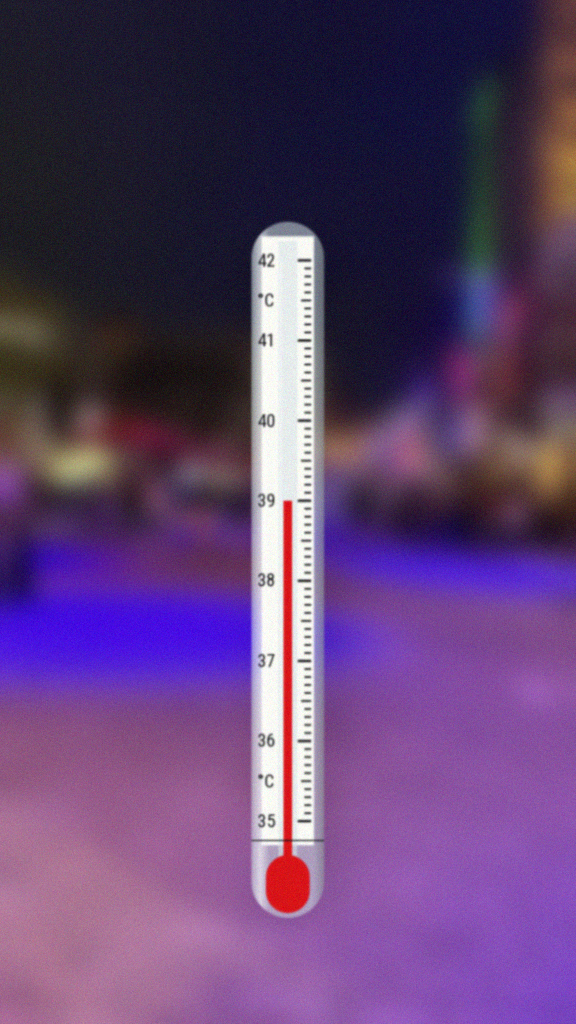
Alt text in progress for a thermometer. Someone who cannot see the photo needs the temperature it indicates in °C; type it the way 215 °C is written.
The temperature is 39 °C
